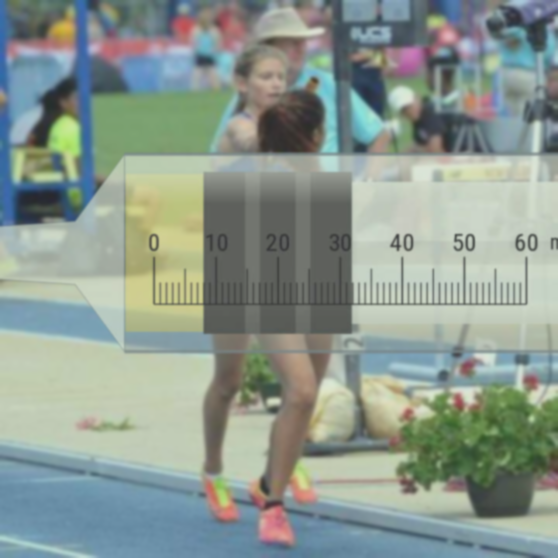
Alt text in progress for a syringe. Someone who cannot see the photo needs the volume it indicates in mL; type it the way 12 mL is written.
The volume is 8 mL
